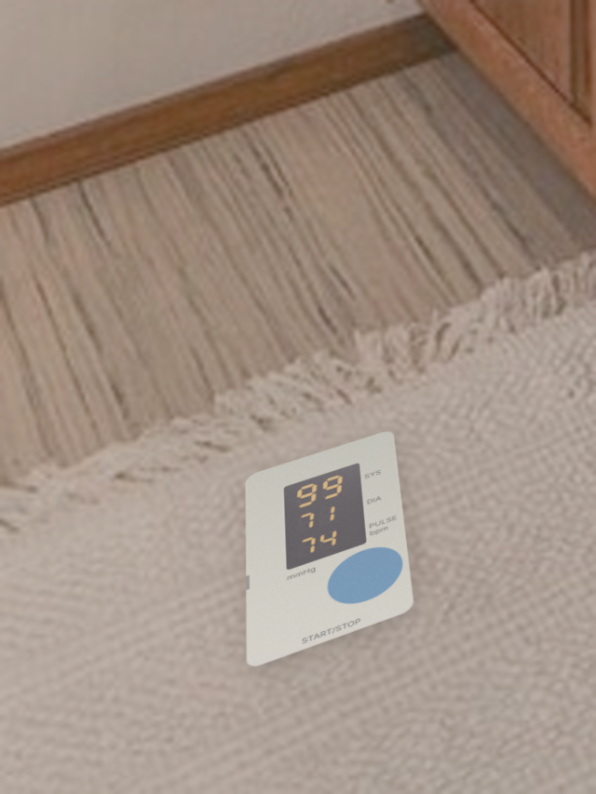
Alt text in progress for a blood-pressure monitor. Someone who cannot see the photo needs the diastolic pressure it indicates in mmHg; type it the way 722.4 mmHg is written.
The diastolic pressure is 71 mmHg
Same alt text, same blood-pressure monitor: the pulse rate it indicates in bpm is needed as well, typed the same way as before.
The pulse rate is 74 bpm
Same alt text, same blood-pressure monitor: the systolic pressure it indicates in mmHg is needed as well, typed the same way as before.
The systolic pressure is 99 mmHg
